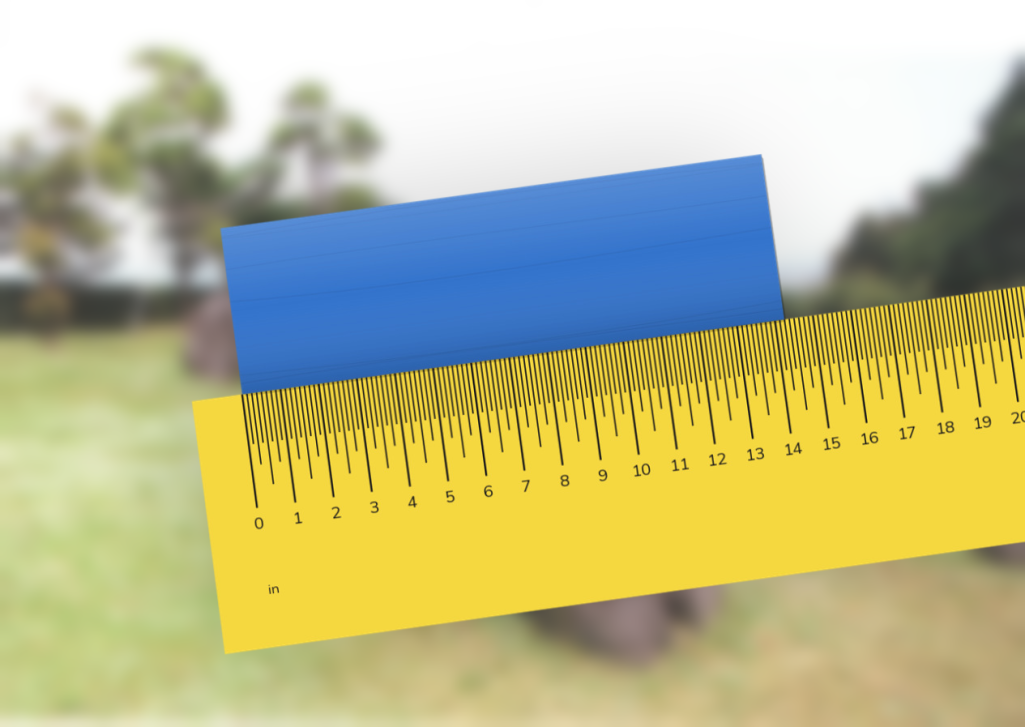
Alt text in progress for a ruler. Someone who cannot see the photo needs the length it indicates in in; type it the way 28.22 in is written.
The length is 14.25 in
